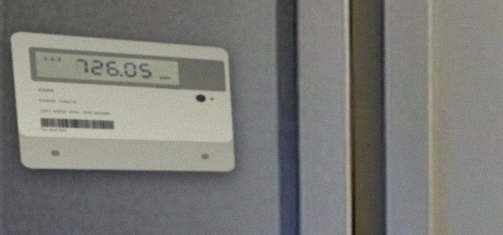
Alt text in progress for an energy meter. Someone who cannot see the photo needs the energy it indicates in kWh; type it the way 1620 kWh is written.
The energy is 726.05 kWh
